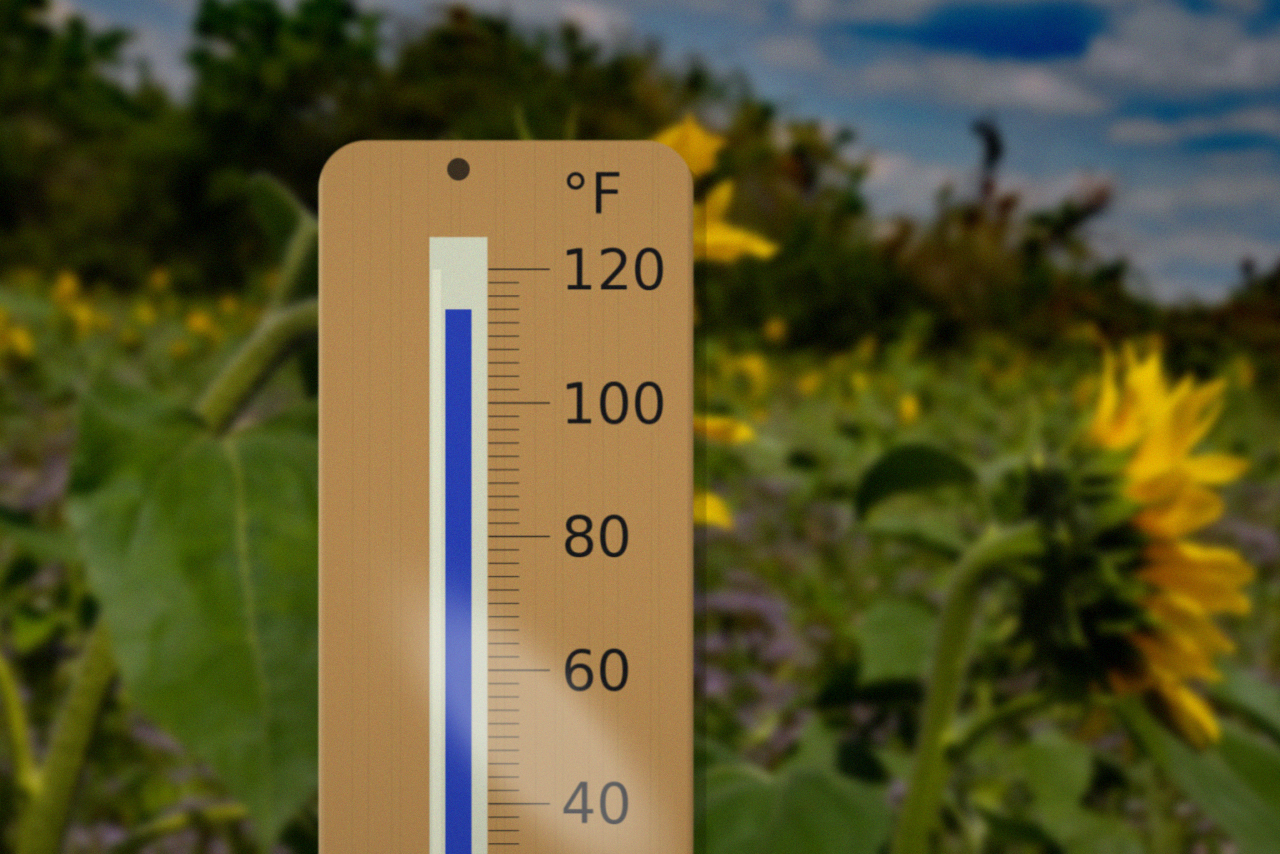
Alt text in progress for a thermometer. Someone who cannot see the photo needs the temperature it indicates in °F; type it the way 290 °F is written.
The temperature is 114 °F
